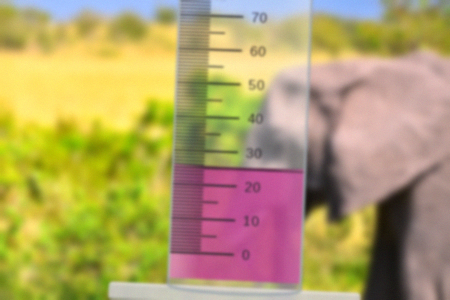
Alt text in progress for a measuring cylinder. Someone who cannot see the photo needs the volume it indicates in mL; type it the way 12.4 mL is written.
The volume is 25 mL
